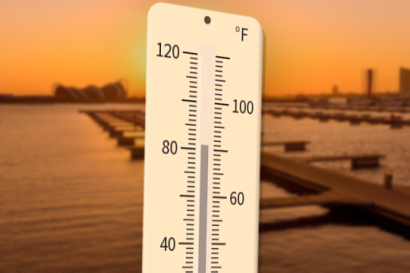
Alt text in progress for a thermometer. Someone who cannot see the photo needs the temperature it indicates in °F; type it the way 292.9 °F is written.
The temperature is 82 °F
